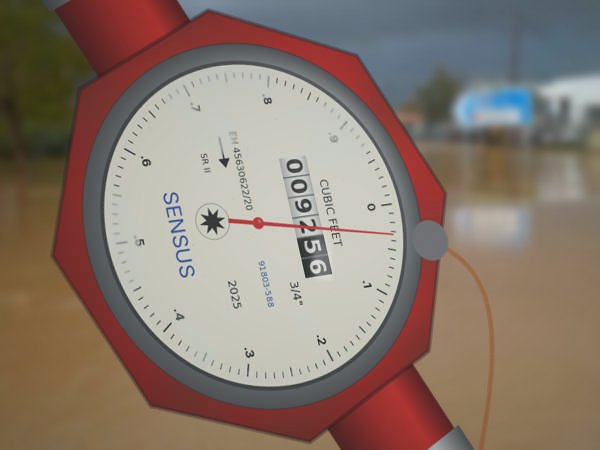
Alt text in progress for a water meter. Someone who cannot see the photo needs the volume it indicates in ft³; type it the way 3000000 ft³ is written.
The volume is 9256.03 ft³
